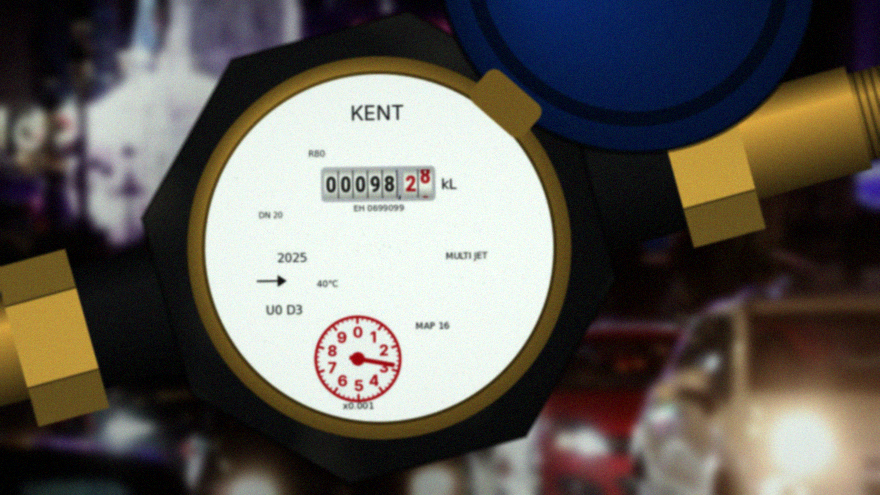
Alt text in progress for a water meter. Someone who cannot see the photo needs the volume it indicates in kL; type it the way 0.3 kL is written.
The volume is 98.282 kL
